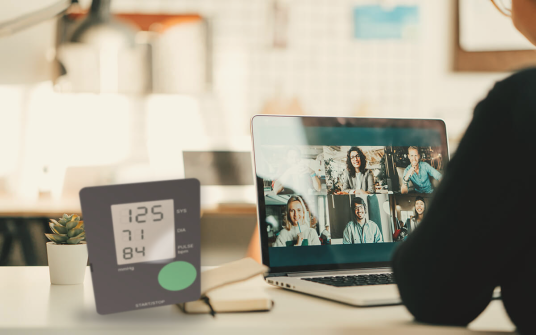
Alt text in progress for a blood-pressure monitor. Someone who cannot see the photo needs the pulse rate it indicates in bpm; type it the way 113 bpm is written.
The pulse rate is 84 bpm
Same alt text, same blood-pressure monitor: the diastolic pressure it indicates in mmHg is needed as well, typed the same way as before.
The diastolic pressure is 71 mmHg
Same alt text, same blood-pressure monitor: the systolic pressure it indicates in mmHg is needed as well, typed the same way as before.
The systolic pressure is 125 mmHg
